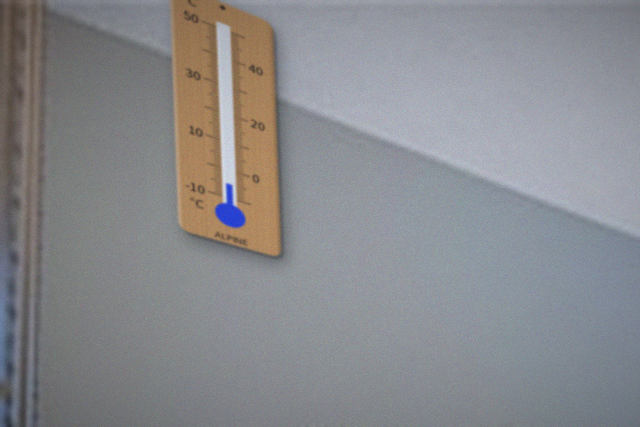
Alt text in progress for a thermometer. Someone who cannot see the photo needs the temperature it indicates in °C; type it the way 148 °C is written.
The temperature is -5 °C
